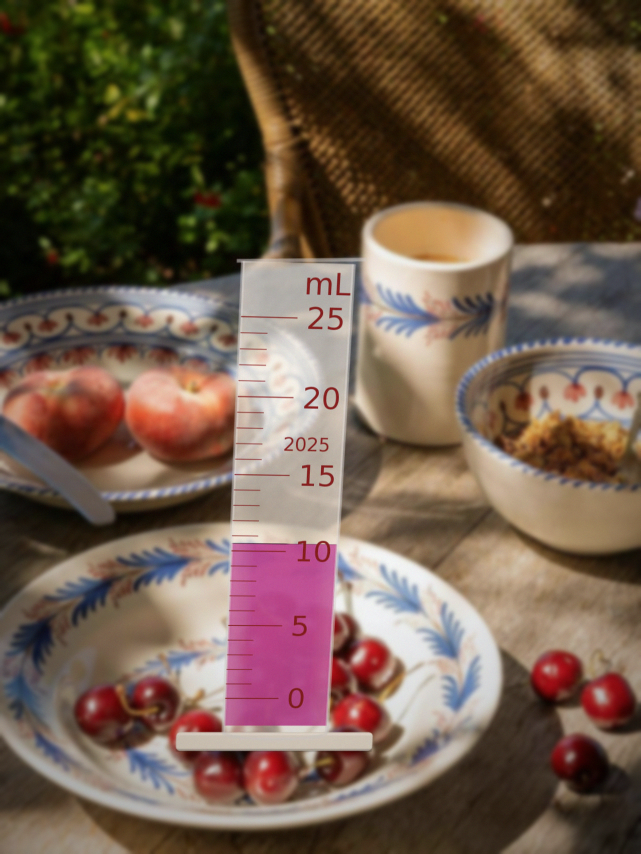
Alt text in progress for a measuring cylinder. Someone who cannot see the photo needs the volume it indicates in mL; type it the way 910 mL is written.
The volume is 10.5 mL
